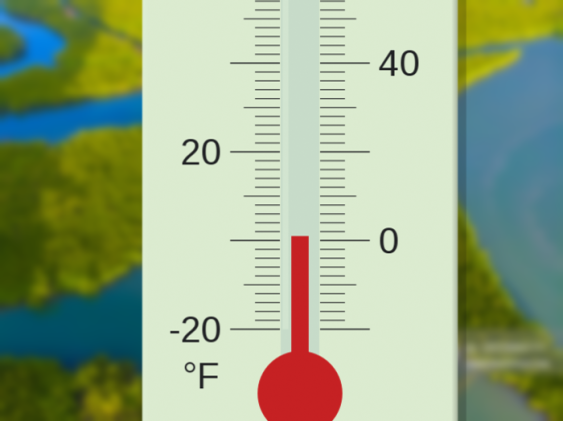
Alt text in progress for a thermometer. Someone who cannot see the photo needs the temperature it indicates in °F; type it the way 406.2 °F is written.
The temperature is 1 °F
